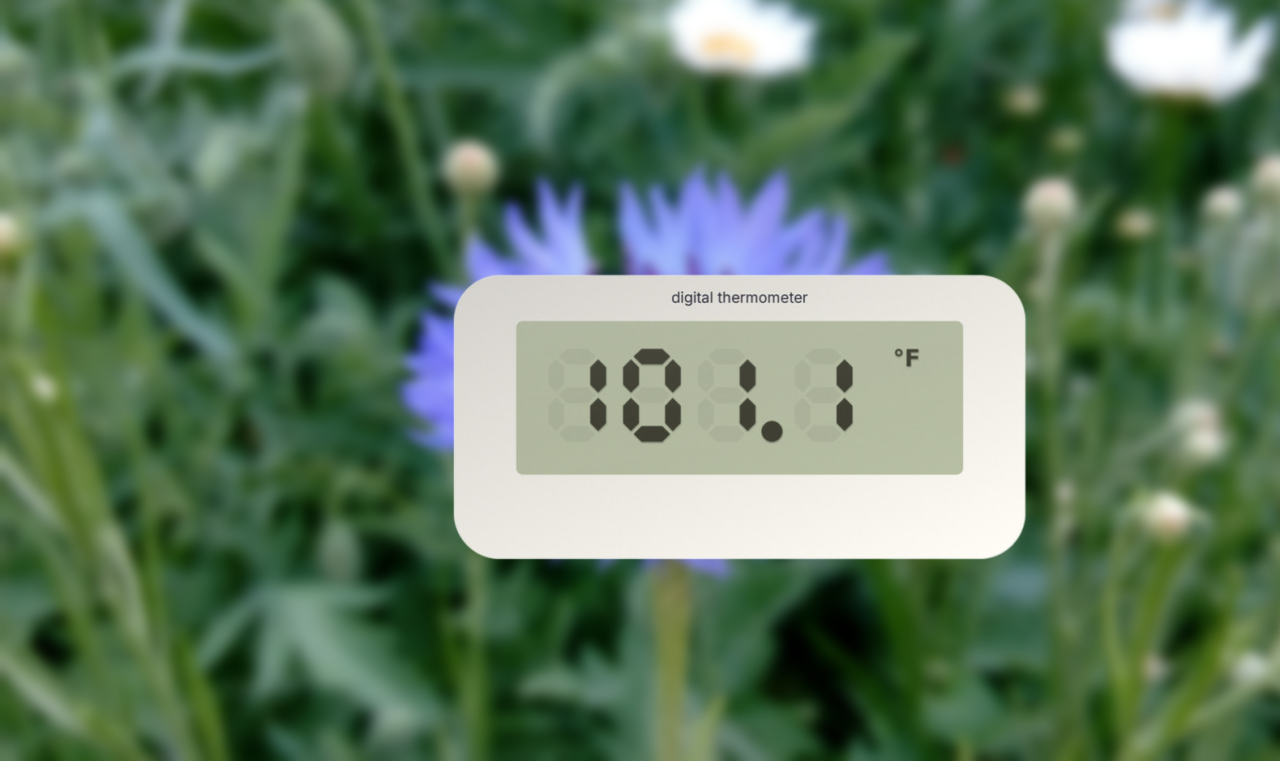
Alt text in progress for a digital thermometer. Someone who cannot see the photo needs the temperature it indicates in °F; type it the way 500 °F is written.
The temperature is 101.1 °F
